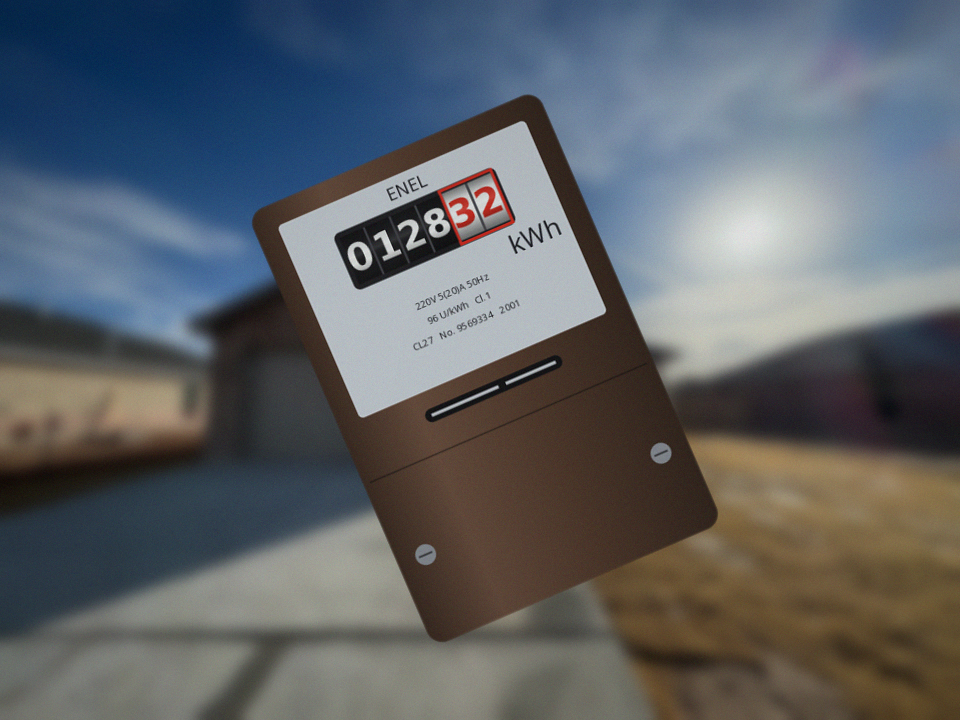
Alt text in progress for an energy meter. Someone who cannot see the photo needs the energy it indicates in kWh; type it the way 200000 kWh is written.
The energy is 128.32 kWh
